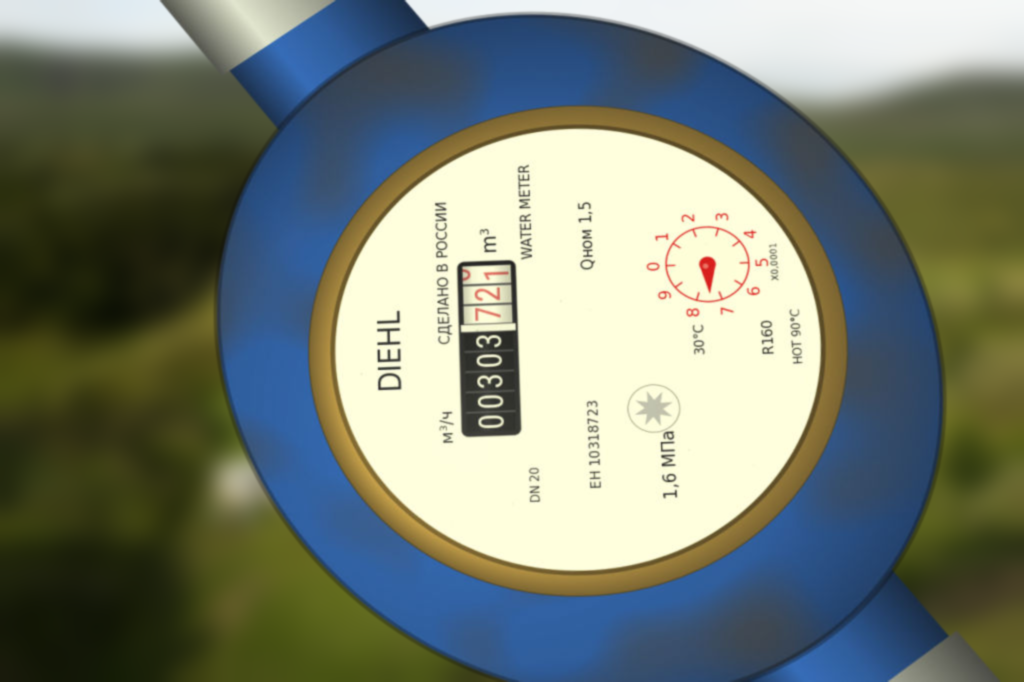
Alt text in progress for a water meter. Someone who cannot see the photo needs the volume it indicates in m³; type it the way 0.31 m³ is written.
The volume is 303.7207 m³
